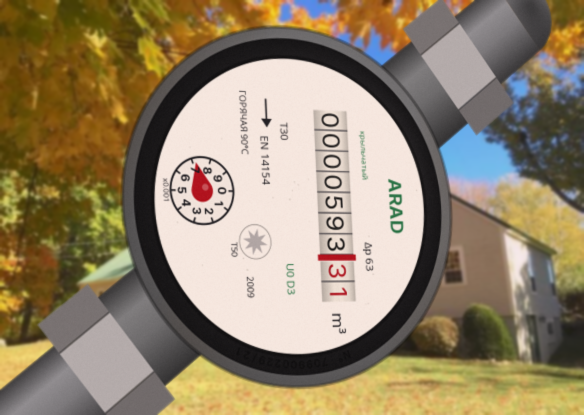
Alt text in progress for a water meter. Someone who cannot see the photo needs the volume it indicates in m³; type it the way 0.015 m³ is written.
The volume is 593.317 m³
